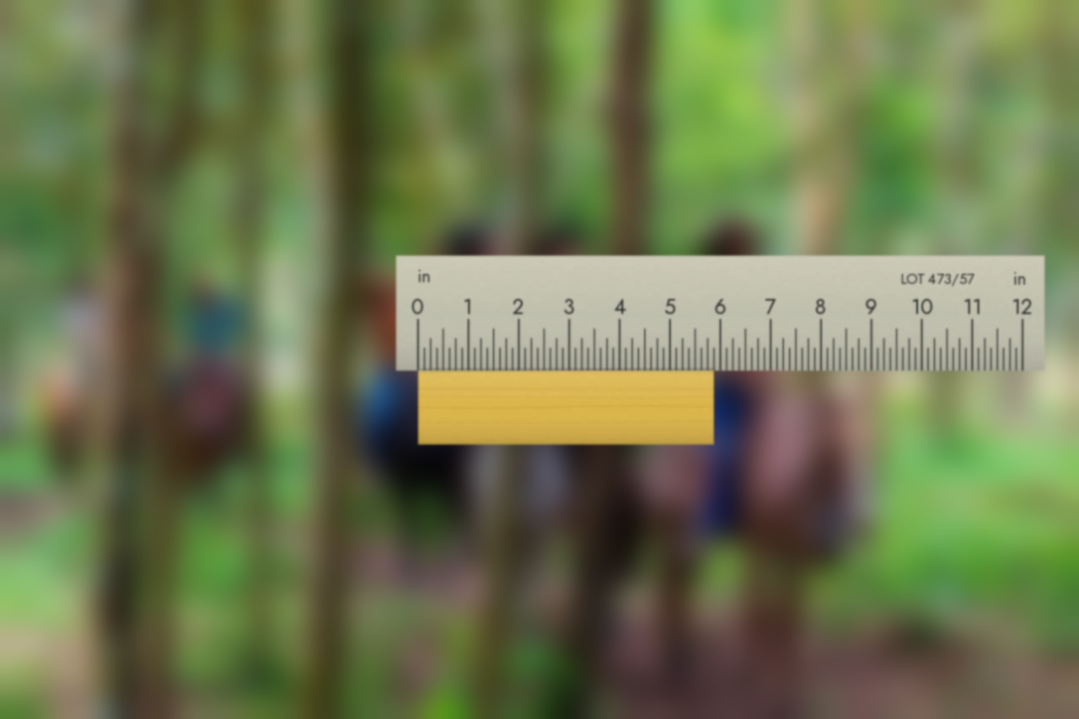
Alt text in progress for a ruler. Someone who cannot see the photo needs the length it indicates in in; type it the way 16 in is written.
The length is 5.875 in
